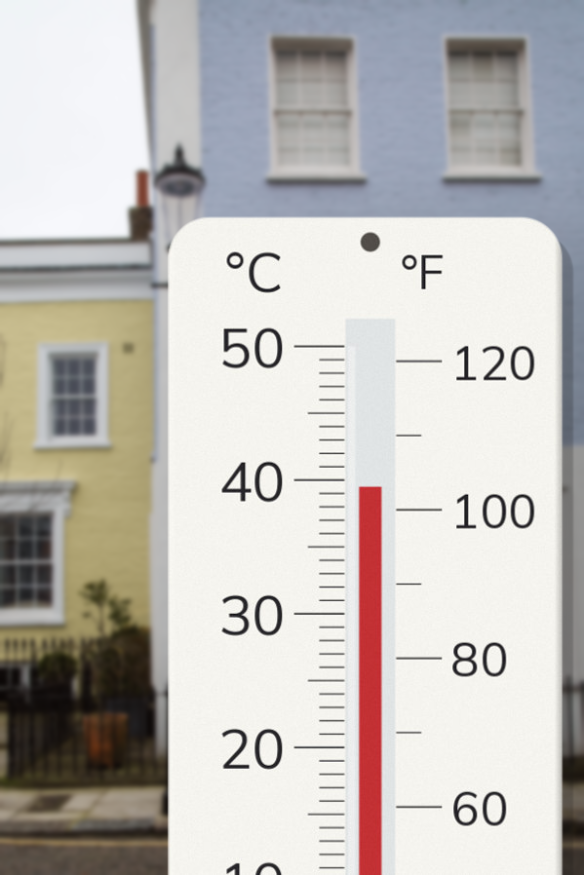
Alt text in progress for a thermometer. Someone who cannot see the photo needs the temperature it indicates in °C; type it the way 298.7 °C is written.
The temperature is 39.5 °C
